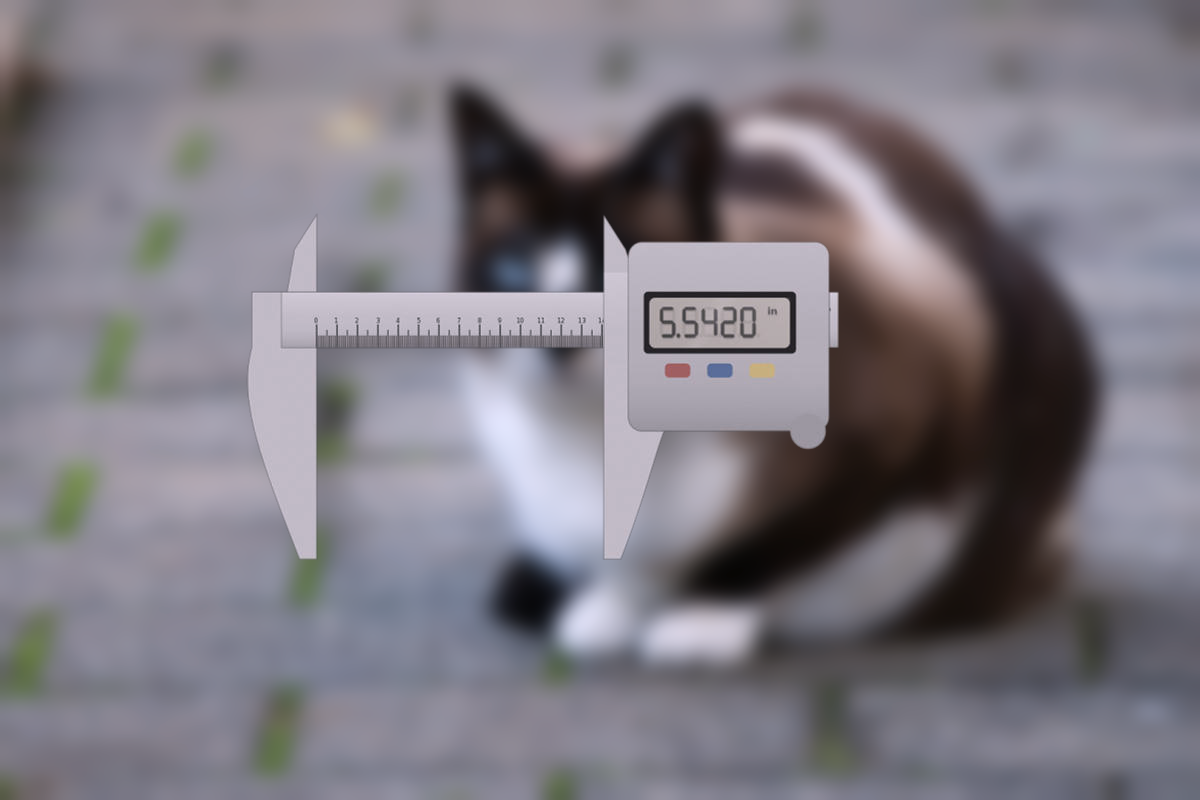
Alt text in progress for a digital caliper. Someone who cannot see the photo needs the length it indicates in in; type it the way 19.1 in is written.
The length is 5.5420 in
